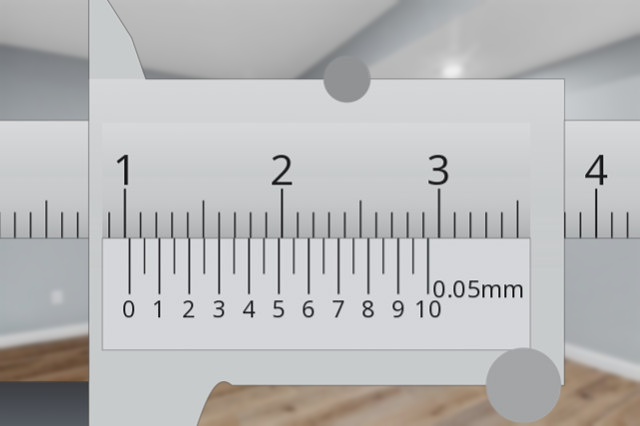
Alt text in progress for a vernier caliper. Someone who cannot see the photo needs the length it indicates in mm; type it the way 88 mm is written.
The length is 10.3 mm
